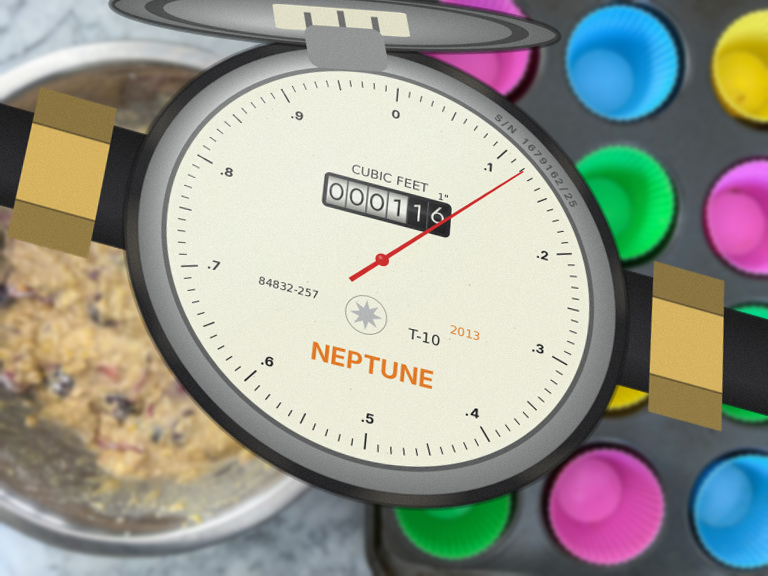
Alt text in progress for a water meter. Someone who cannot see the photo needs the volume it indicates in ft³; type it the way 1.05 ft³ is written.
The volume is 116.12 ft³
